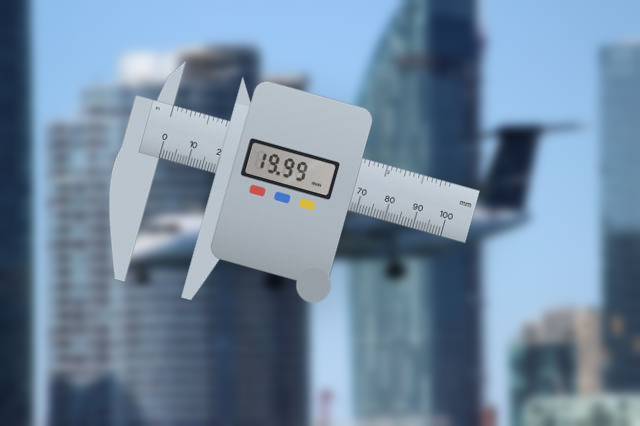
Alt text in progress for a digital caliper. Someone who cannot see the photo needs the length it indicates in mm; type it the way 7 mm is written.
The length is 19.99 mm
